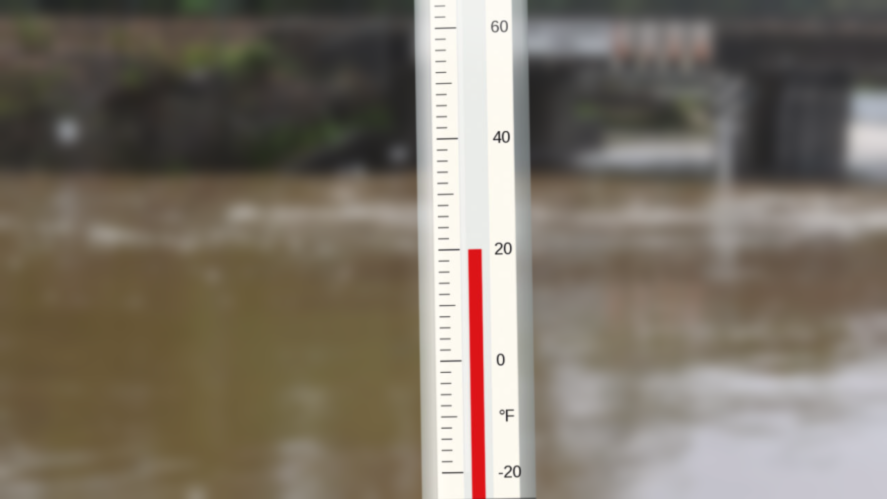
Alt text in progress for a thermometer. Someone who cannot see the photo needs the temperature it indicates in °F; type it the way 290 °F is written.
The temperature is 20 °F
